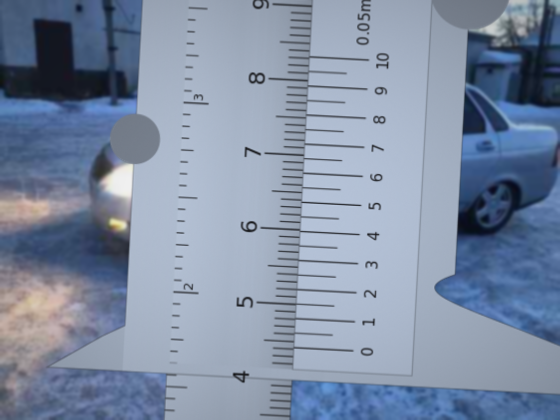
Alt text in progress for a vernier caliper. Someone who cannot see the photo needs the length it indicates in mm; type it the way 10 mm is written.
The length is 44.2 mm
